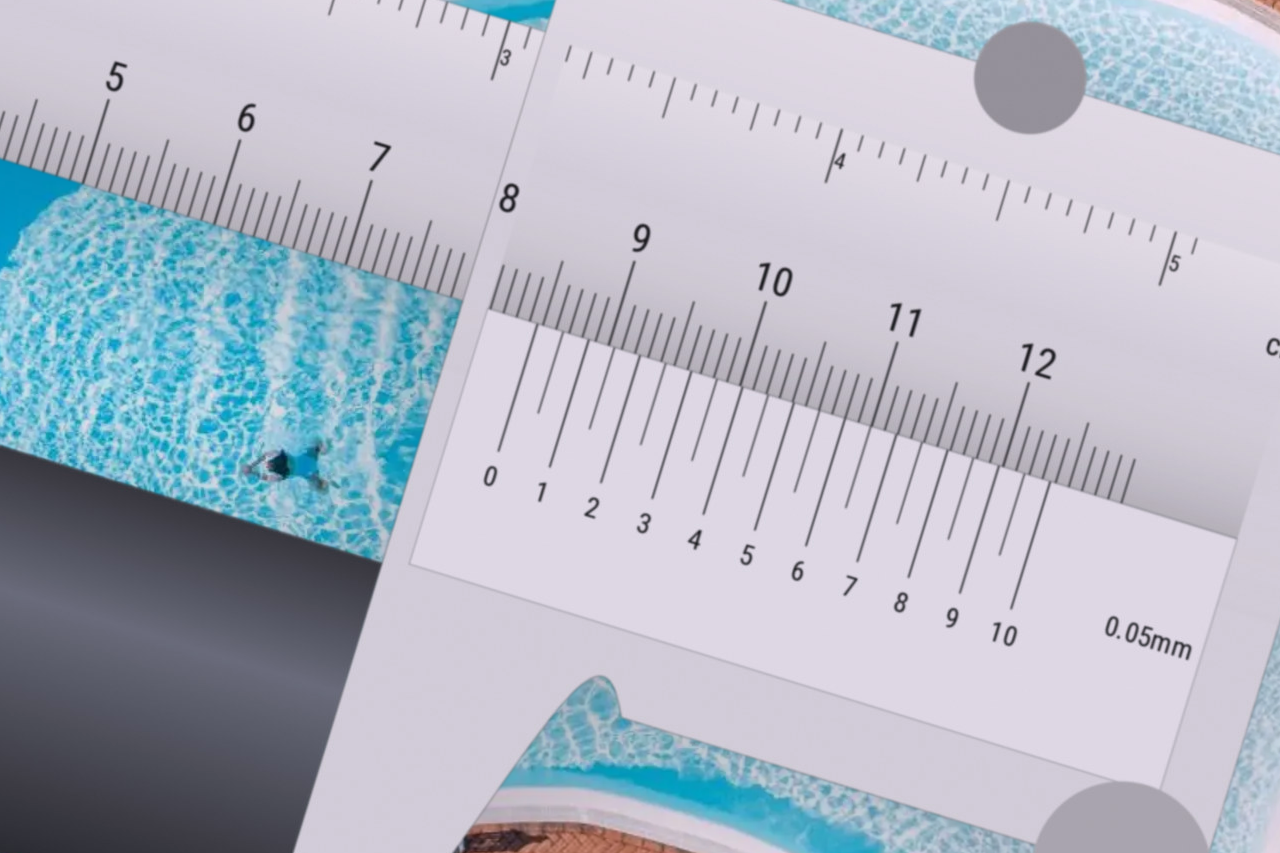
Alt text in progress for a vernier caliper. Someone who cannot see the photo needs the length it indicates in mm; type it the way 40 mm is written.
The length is 84.6 mm
